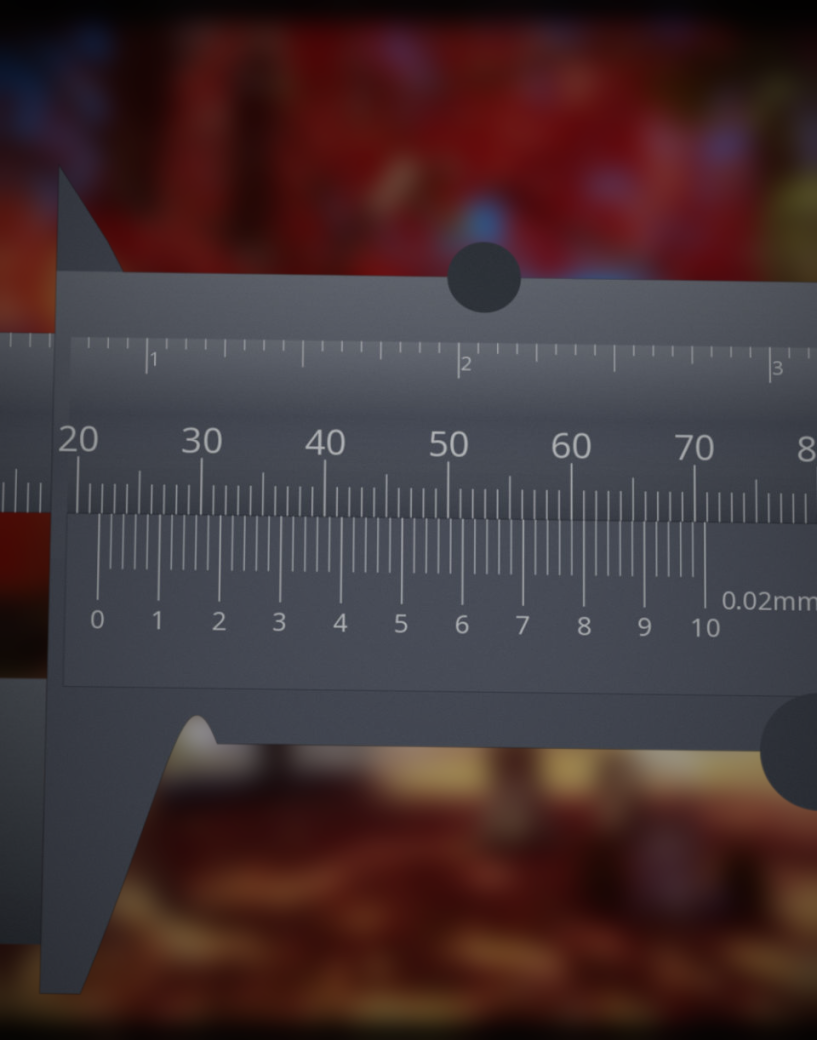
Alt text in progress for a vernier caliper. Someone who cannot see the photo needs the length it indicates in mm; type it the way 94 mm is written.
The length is 21.8 mm
